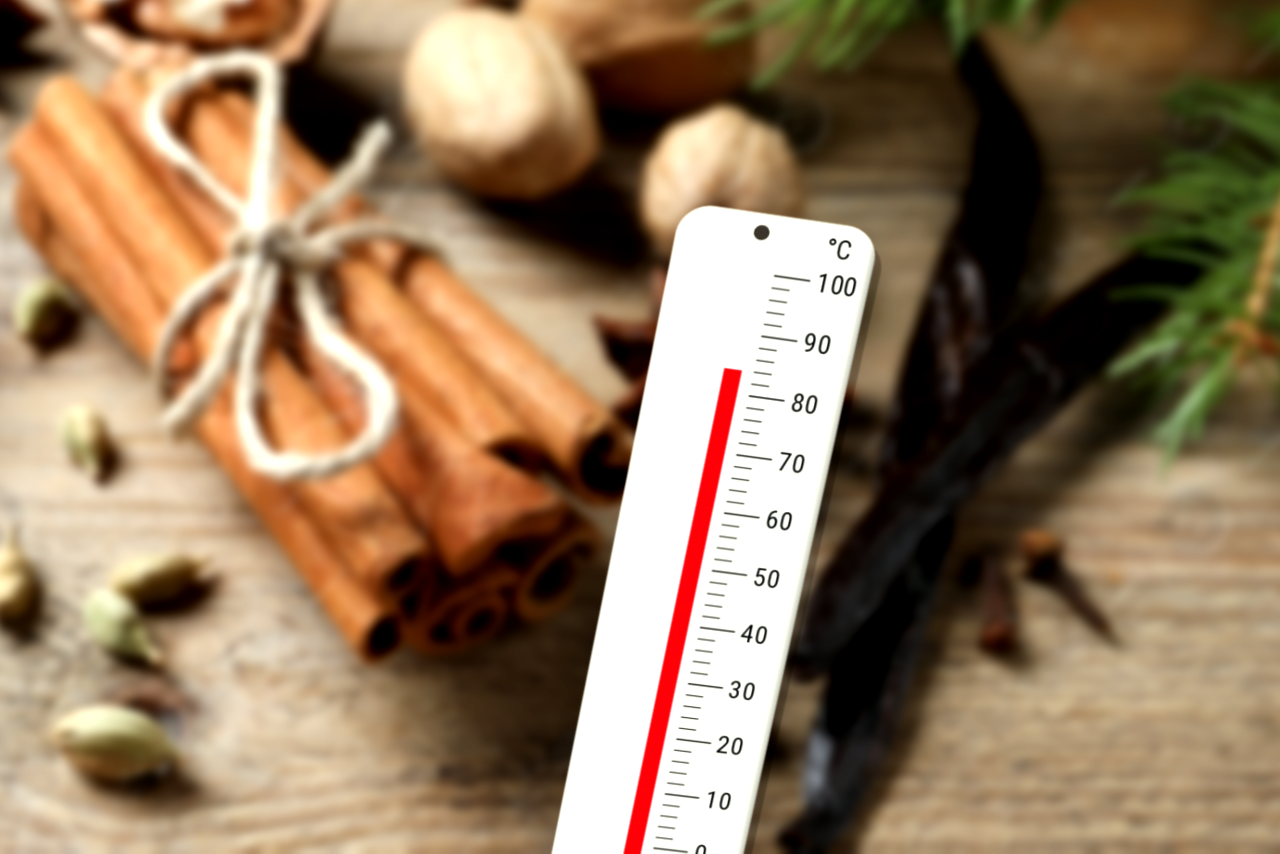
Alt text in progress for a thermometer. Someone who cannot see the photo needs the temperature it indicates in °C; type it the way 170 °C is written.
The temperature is 84 °C
